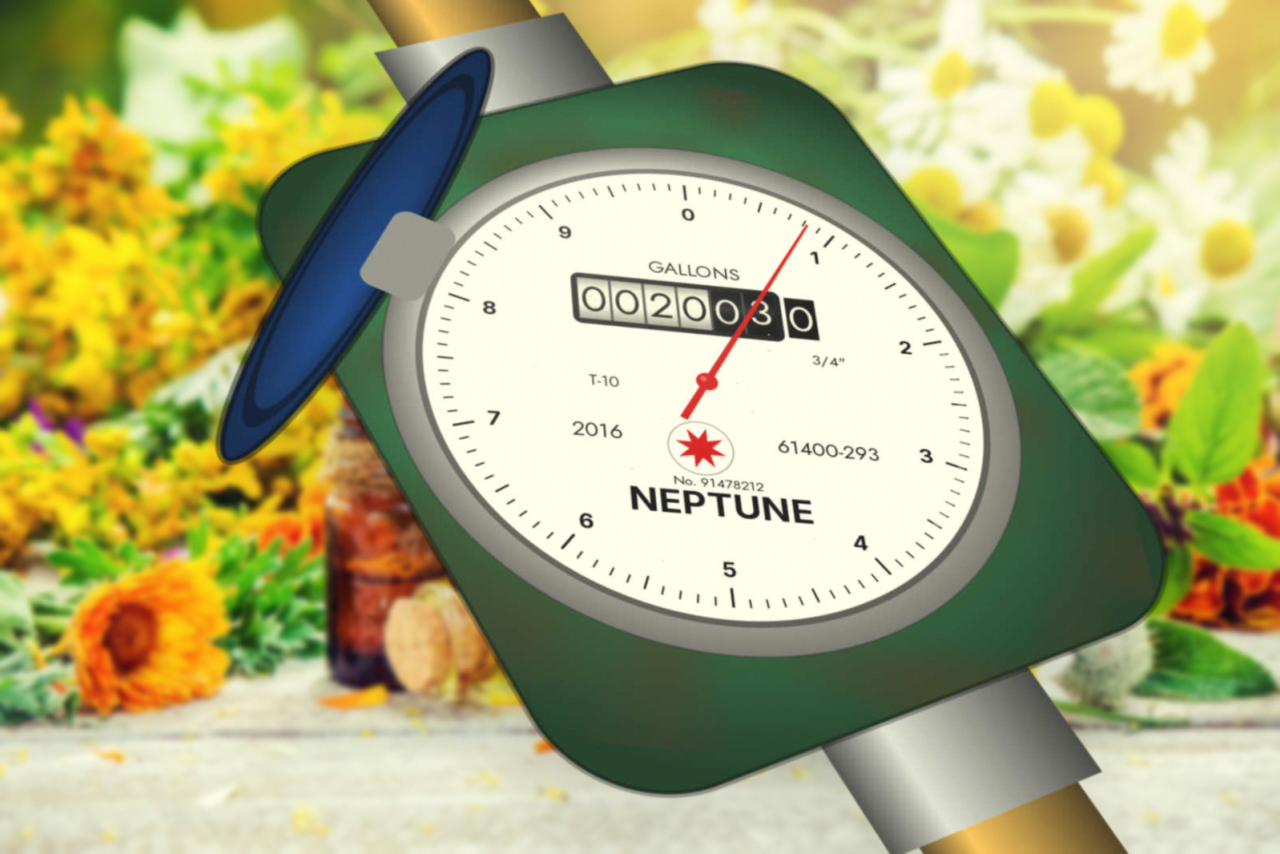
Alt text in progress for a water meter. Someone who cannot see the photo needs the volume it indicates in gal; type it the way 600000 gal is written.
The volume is 20030.8 gal
